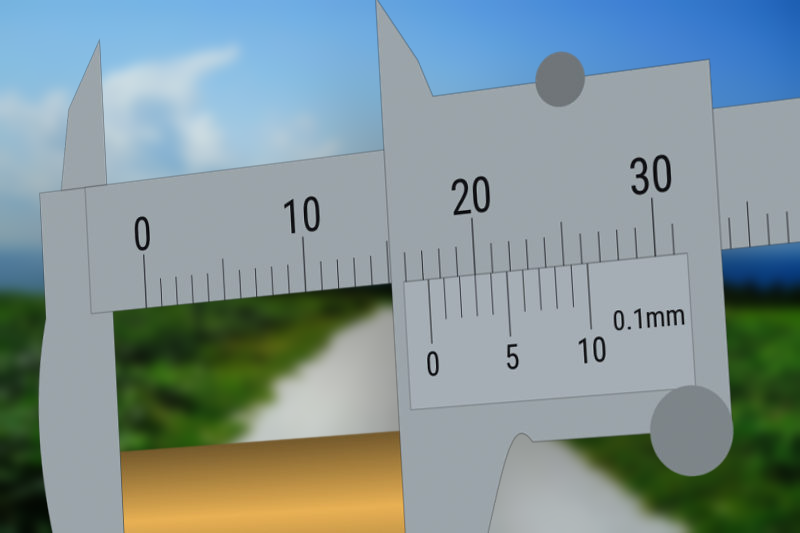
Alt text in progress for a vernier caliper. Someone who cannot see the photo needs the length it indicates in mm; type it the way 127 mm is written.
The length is 17.3 mm
